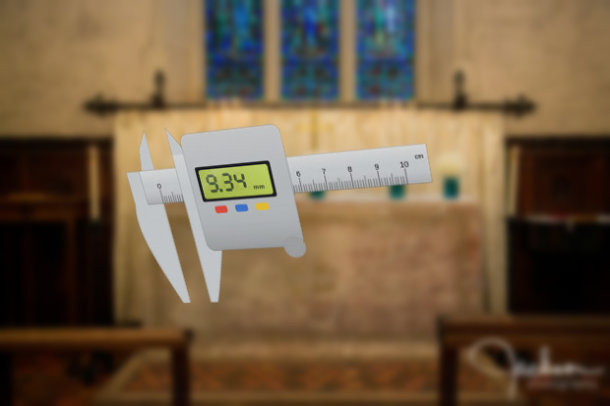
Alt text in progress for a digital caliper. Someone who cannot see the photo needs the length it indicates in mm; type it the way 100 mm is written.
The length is 9.34 mm
